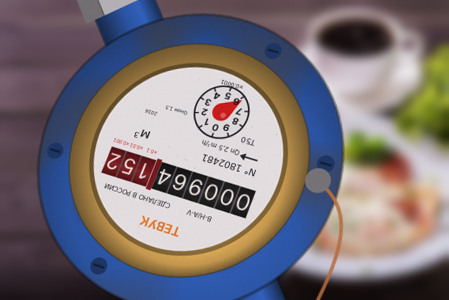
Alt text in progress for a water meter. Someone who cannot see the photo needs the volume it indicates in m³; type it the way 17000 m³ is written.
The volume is 964.1526 m³
